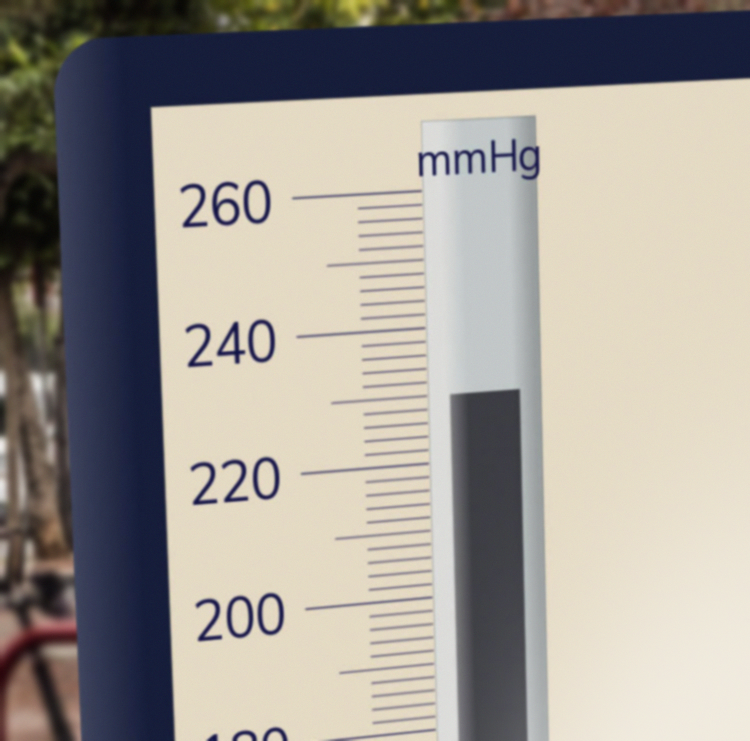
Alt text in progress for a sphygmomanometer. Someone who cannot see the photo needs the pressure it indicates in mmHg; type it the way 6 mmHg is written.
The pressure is 230 mmHg
